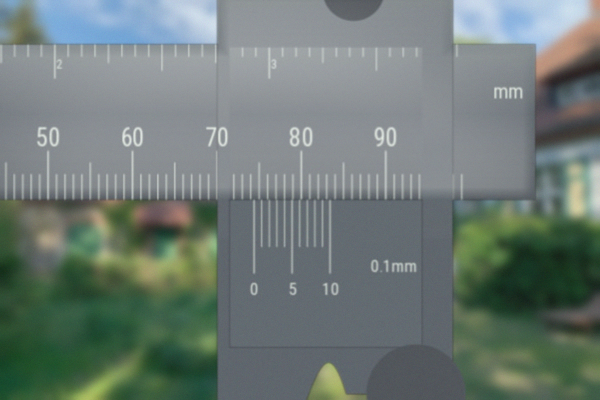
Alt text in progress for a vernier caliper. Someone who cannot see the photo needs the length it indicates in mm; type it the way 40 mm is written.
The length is 74.4 mm
